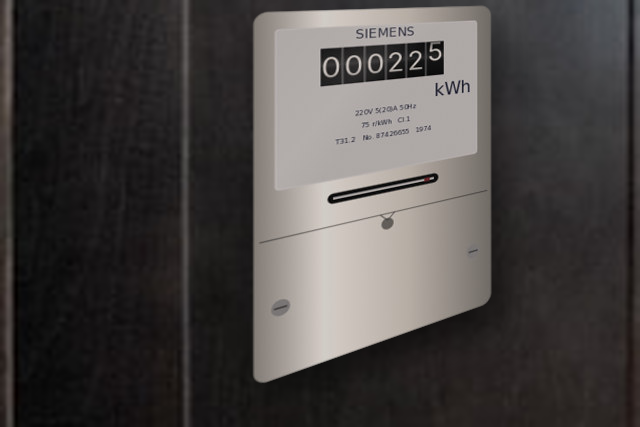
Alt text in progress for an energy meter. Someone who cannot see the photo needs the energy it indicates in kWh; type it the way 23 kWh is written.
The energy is 225 kWh
